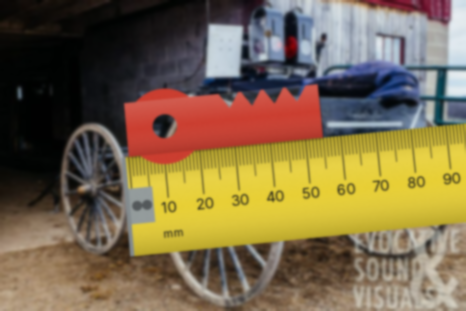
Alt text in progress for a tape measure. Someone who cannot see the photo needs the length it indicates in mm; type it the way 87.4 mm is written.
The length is 55 mm
